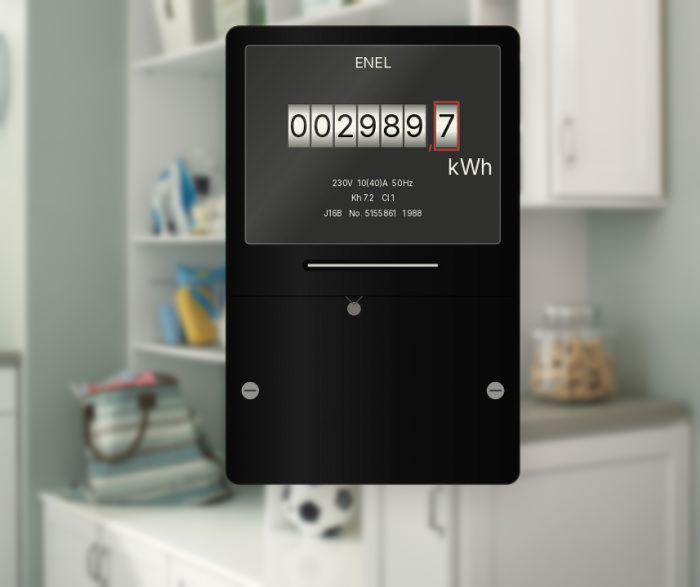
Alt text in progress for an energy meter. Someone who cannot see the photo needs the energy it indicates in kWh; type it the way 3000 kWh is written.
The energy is 2989.7 kWh
